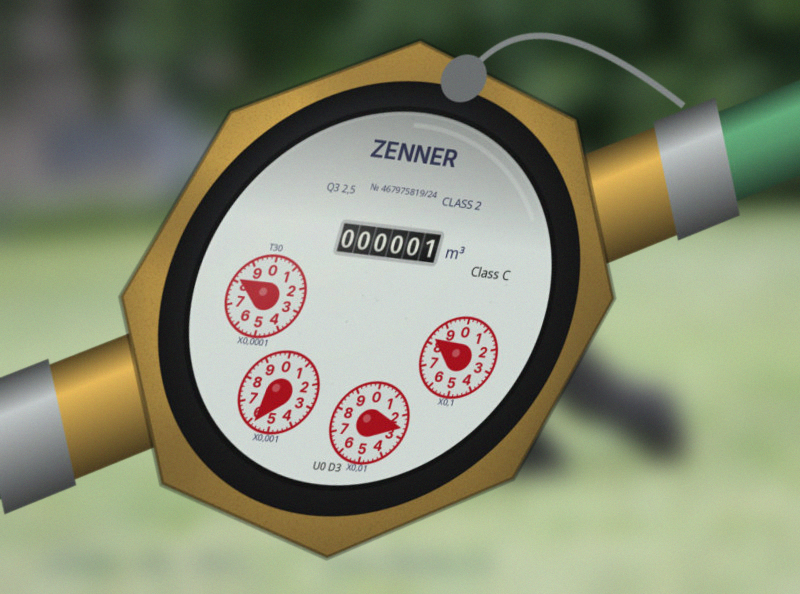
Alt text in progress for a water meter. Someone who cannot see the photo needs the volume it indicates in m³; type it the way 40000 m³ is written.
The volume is 1.8258 m³
